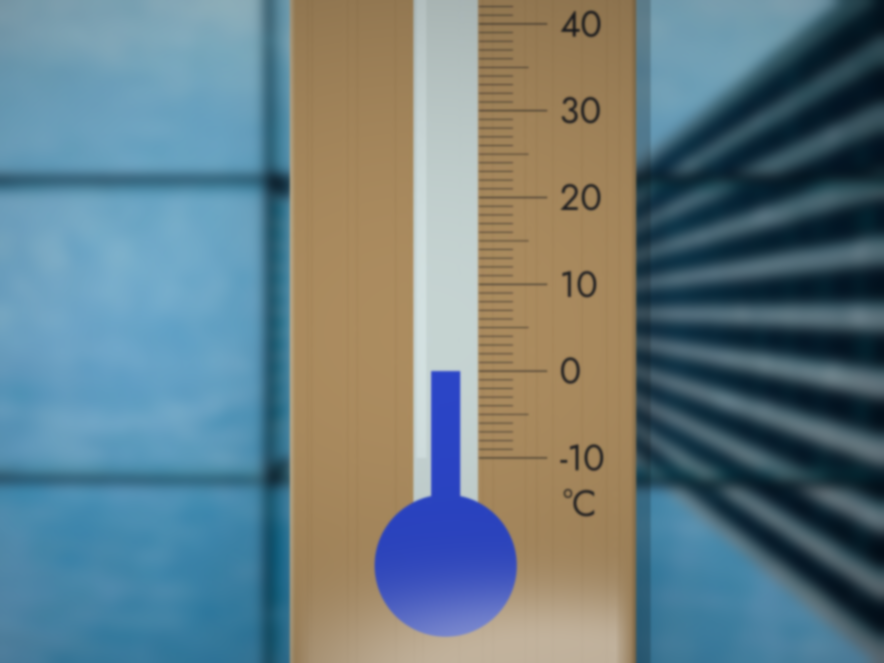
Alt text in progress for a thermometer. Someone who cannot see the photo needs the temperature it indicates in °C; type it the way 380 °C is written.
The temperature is 0 °C
